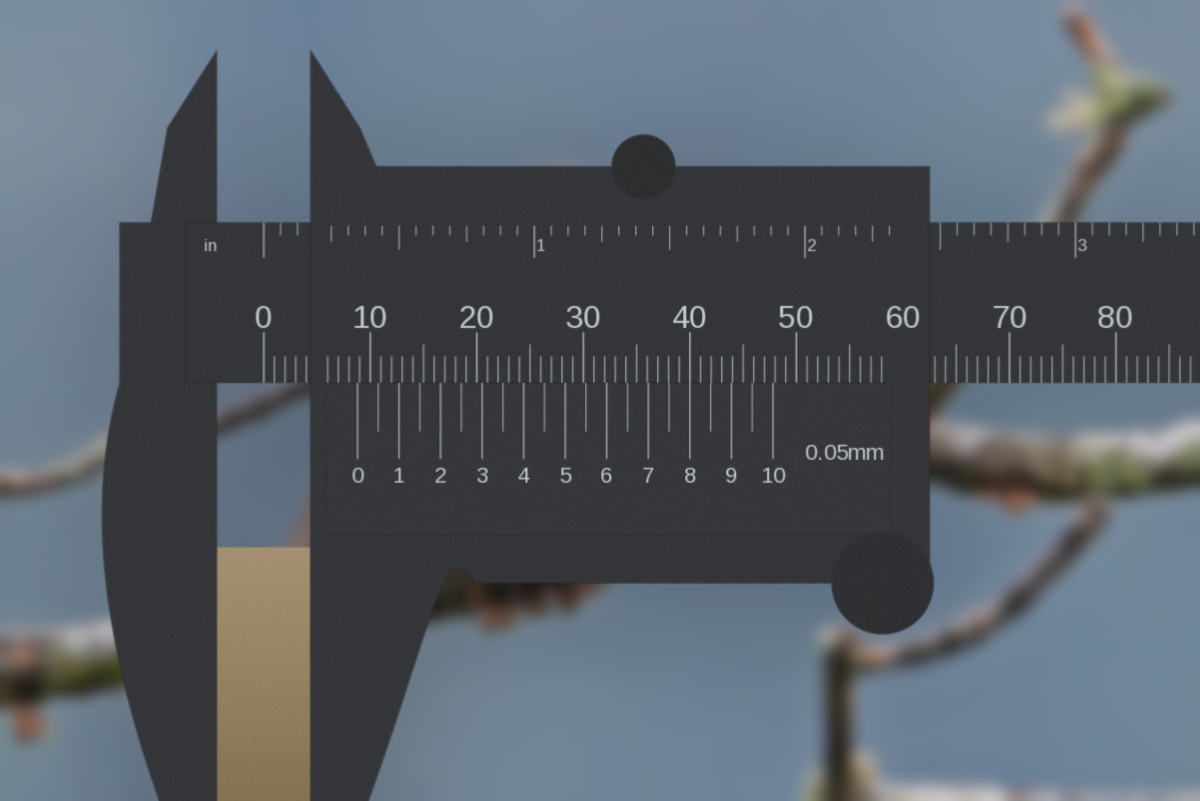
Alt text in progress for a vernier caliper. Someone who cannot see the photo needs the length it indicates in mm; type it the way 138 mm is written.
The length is 8.8 mm
